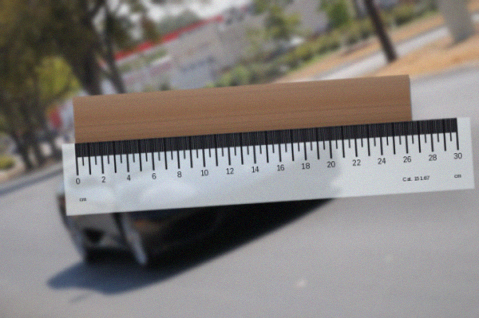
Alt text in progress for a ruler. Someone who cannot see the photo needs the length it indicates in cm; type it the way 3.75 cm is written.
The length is 26.5 cm
